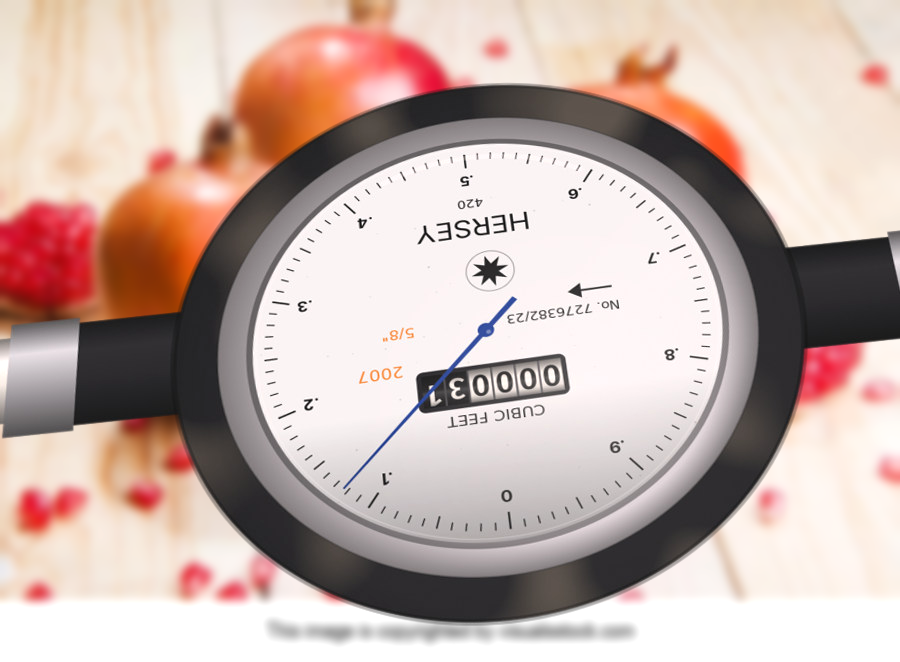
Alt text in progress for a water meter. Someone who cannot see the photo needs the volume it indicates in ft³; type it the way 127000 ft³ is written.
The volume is 31.12 ft³
